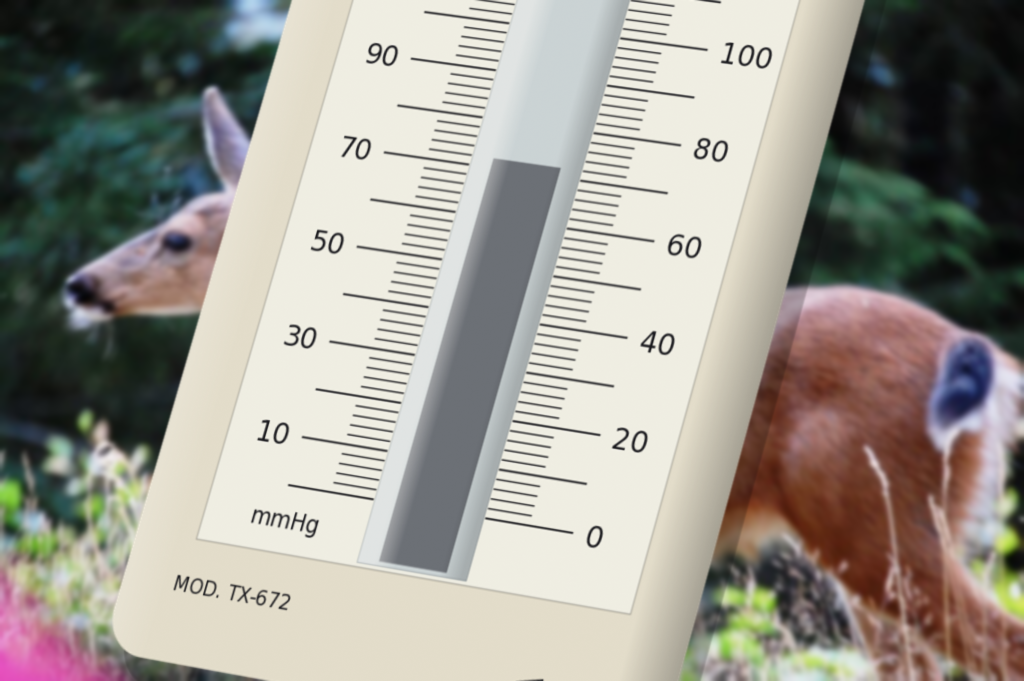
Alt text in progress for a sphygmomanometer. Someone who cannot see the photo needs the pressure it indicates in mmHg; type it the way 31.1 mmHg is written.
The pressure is 72 mmHg
